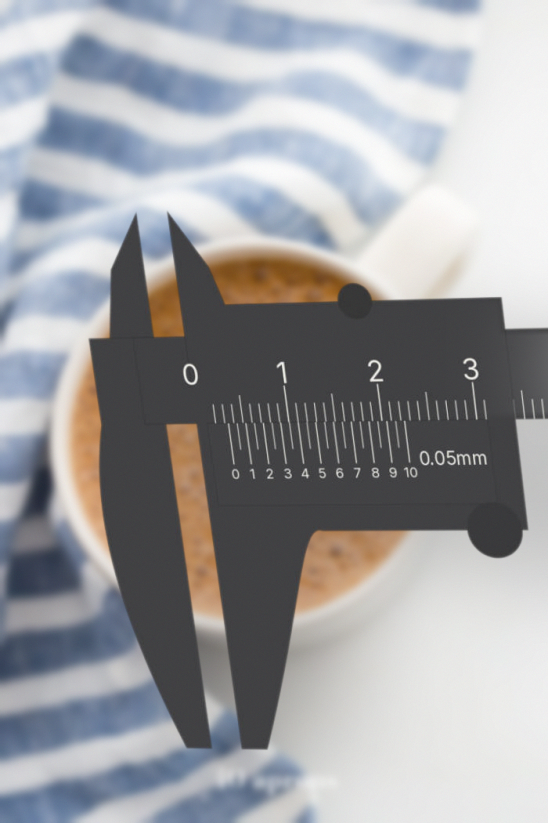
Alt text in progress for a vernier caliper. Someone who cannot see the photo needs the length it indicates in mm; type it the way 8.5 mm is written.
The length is 3.4 mm
